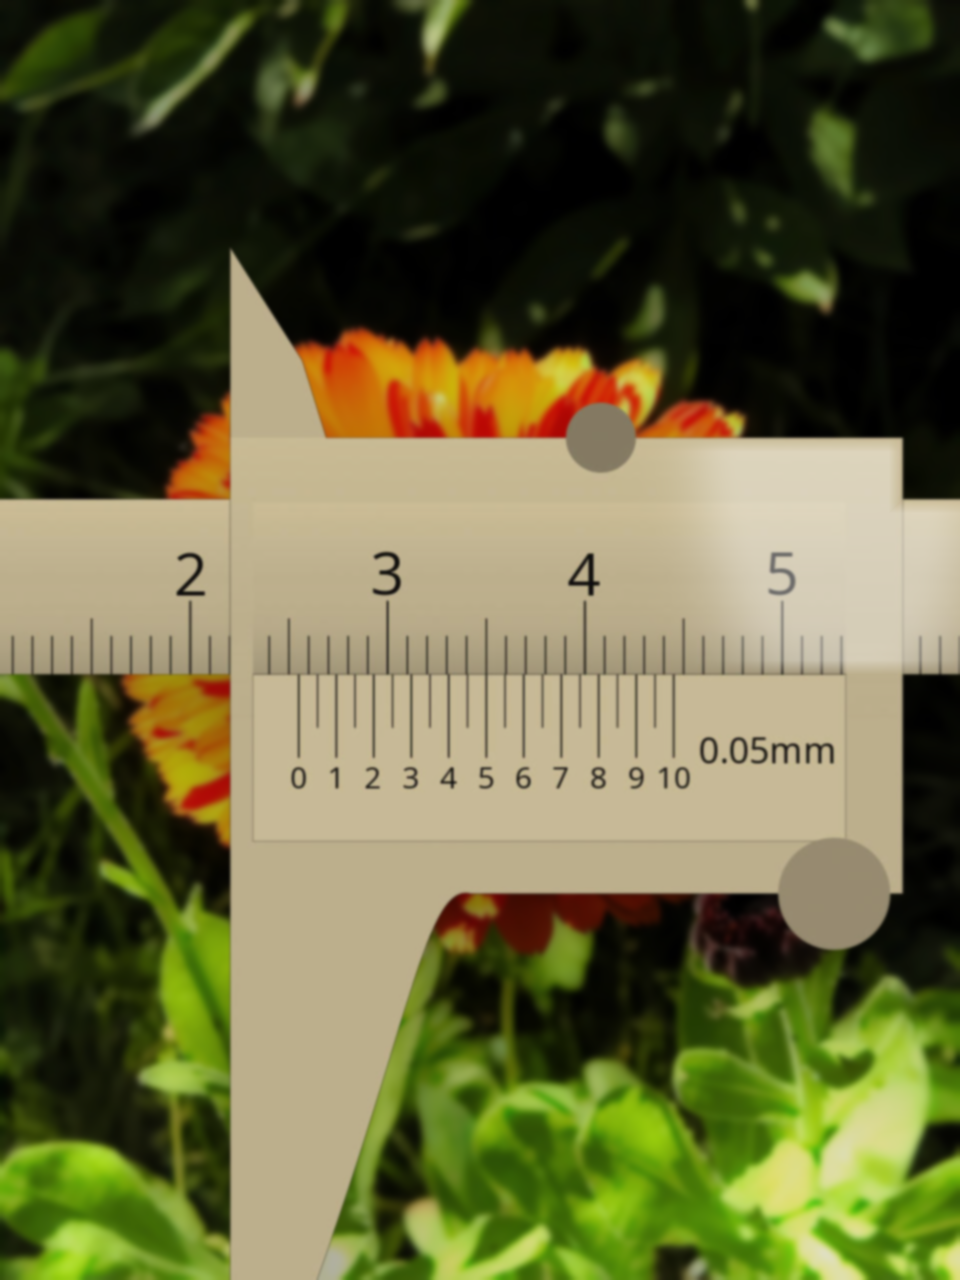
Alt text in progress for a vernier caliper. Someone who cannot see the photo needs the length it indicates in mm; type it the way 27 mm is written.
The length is 25.5 mm
